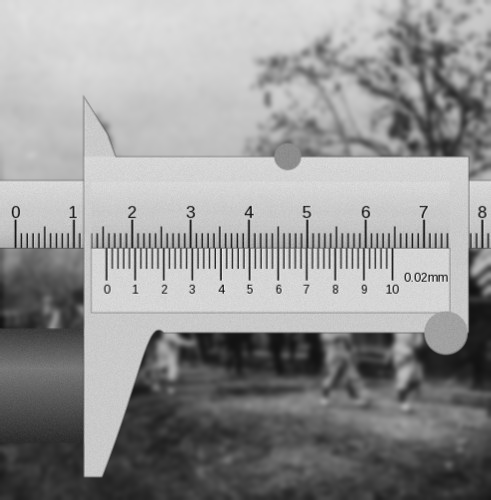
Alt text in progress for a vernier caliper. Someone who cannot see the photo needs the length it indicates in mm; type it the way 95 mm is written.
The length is 15.6 mm
